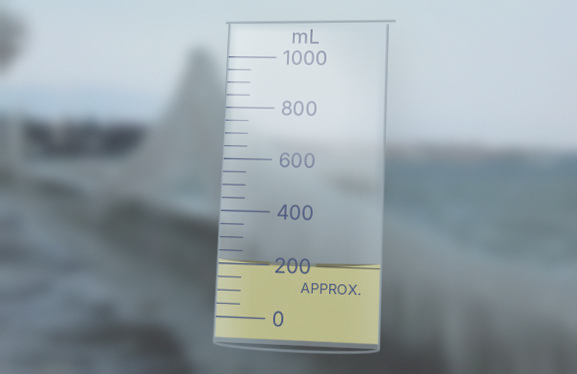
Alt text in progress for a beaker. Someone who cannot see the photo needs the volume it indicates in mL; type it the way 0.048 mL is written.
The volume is 200 mL
